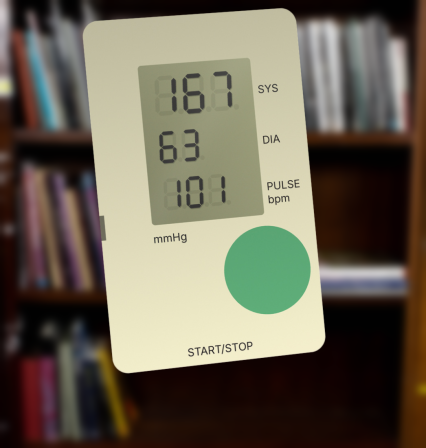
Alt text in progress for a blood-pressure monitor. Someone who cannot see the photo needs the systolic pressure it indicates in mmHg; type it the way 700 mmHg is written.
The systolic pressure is 167 mmHg
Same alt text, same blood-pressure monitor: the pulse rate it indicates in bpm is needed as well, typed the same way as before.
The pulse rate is 101 bpm
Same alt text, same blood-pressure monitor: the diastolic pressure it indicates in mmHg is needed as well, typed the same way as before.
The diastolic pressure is 63 mmHg
